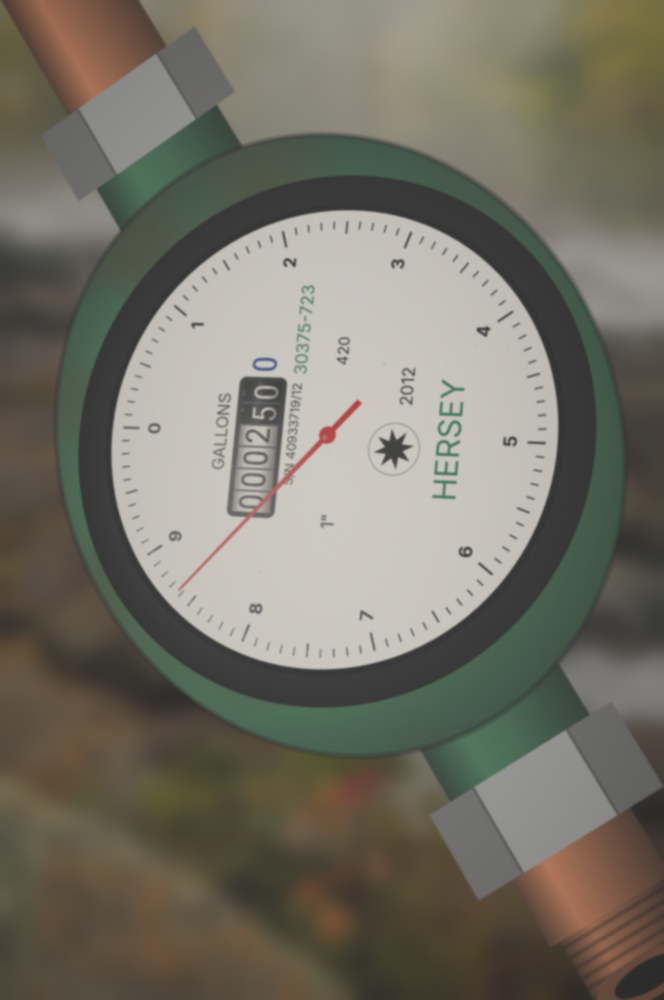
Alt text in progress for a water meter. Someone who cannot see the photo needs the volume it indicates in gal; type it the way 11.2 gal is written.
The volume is 2498.6 gal
